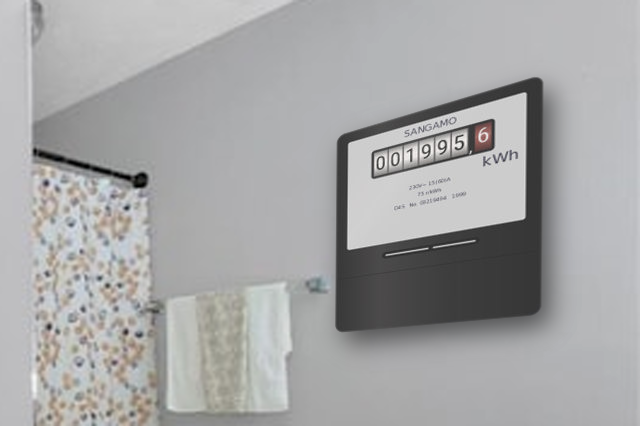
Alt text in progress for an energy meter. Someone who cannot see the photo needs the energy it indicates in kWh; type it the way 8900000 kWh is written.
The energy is 1995.6 kWh
